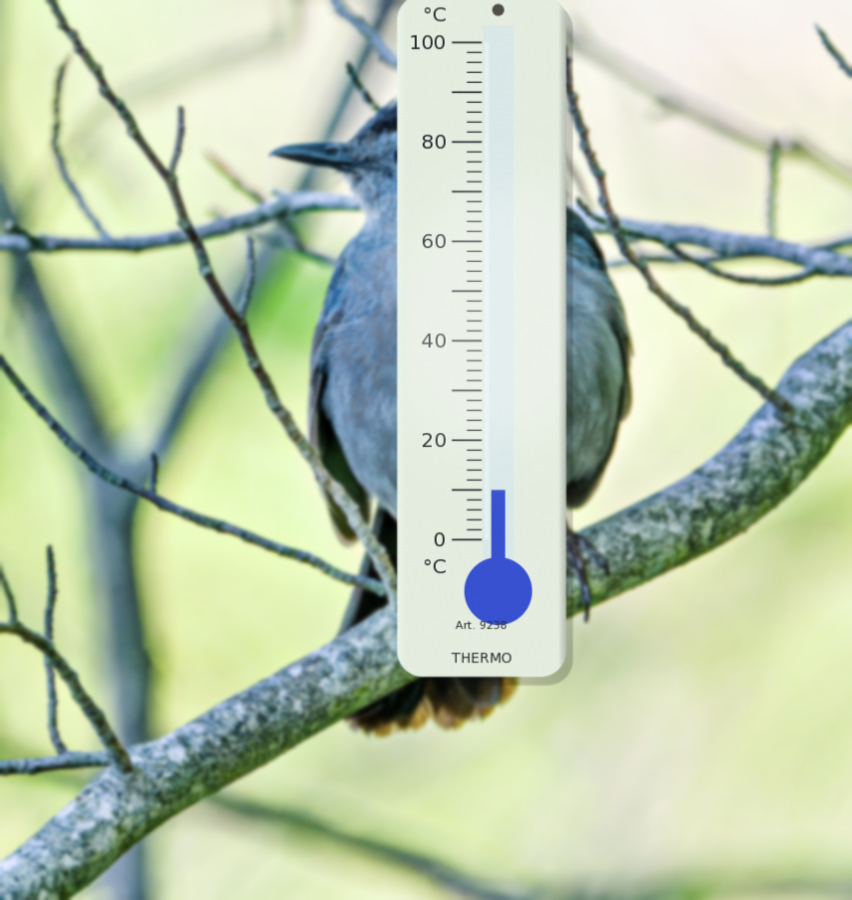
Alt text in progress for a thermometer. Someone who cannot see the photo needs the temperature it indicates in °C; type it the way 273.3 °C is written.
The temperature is 10 °C
